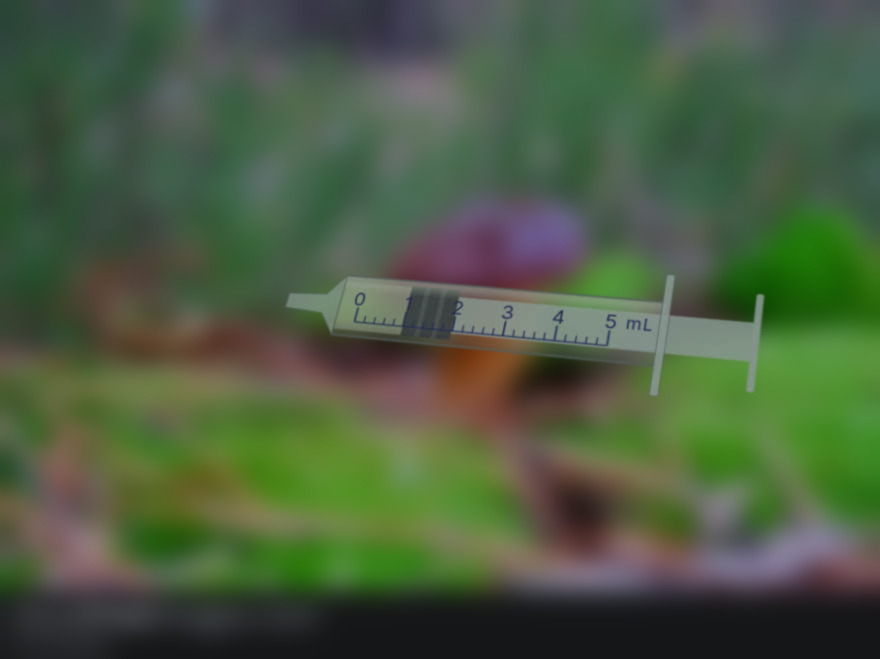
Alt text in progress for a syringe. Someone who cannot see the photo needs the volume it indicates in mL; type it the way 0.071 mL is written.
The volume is 1 mL
